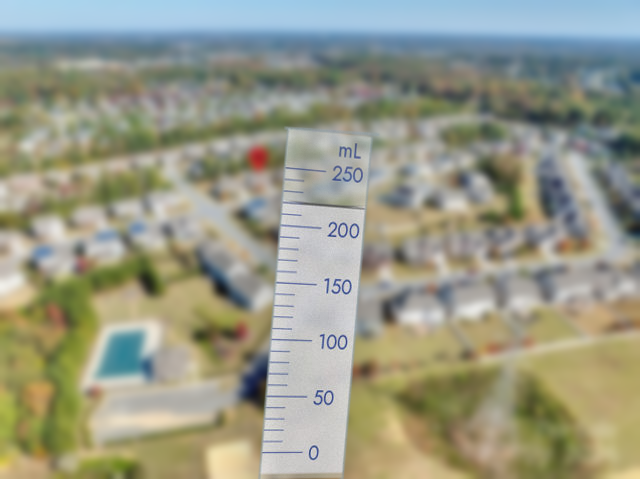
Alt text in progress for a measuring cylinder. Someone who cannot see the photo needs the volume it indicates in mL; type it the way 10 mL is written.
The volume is 220 mL
